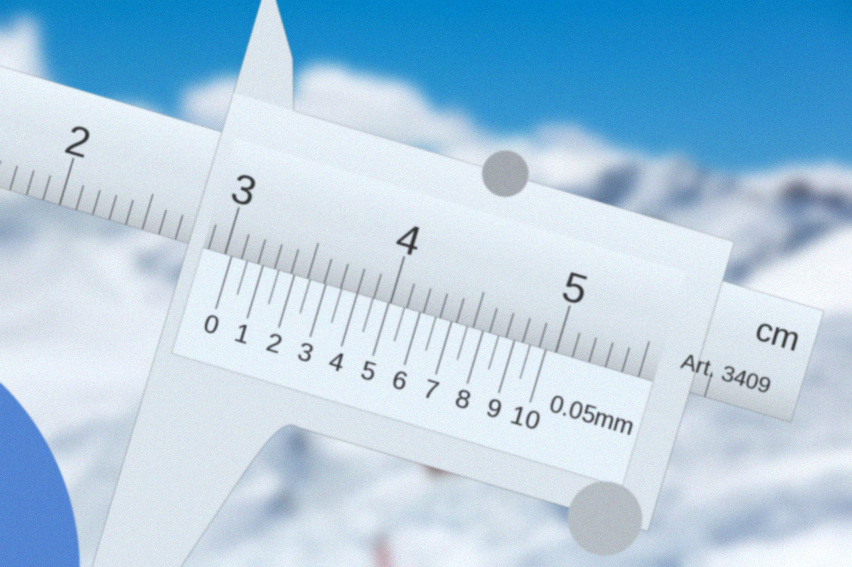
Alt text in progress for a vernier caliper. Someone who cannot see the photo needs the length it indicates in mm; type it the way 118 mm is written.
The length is 30.4 mm
